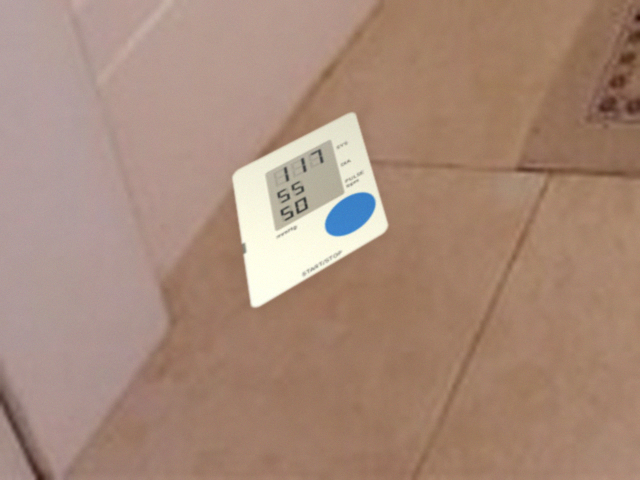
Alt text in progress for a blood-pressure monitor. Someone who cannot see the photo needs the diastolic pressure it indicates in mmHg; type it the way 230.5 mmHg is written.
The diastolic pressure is 55 mmHg
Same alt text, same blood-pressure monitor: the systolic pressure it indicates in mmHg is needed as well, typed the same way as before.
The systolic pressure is 117 mmHg
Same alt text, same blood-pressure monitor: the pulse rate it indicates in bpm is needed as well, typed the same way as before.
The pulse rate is 50 bpm
